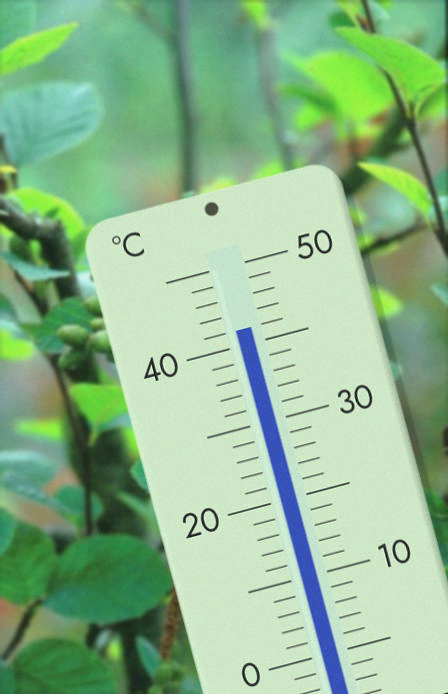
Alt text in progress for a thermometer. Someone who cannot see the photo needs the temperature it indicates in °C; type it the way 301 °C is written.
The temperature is 42 °C
